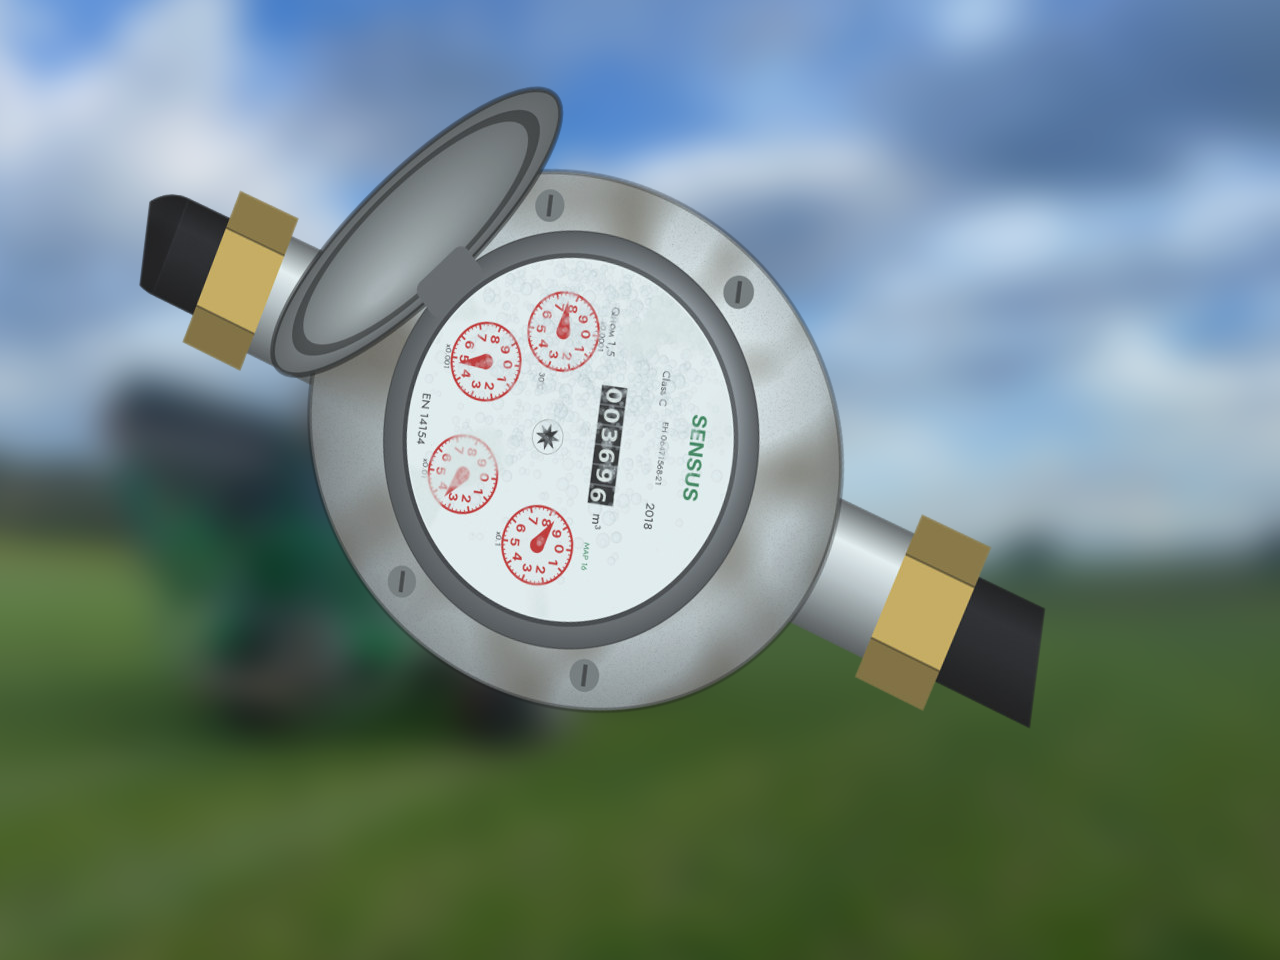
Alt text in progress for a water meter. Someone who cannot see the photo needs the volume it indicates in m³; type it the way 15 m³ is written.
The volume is 3695.8347 m³
